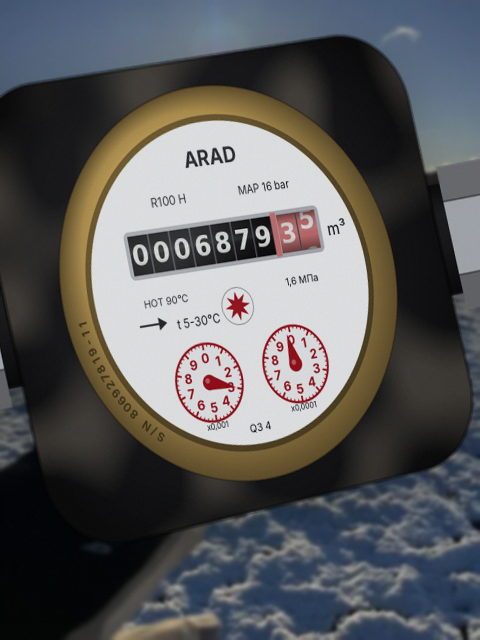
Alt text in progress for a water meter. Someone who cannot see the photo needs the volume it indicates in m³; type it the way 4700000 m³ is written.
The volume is 6879.3529 m³
